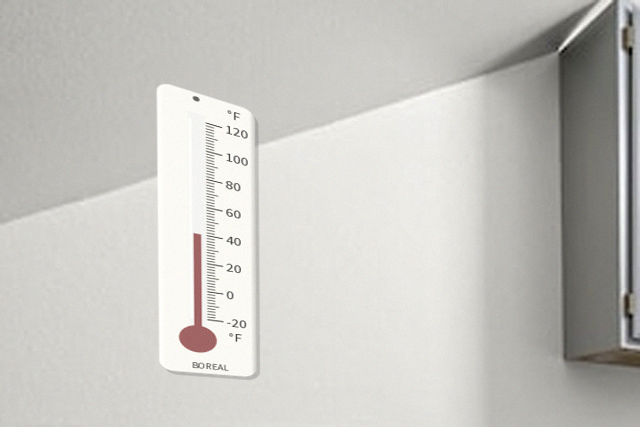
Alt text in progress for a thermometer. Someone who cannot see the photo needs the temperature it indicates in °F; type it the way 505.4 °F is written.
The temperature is 40 °F
